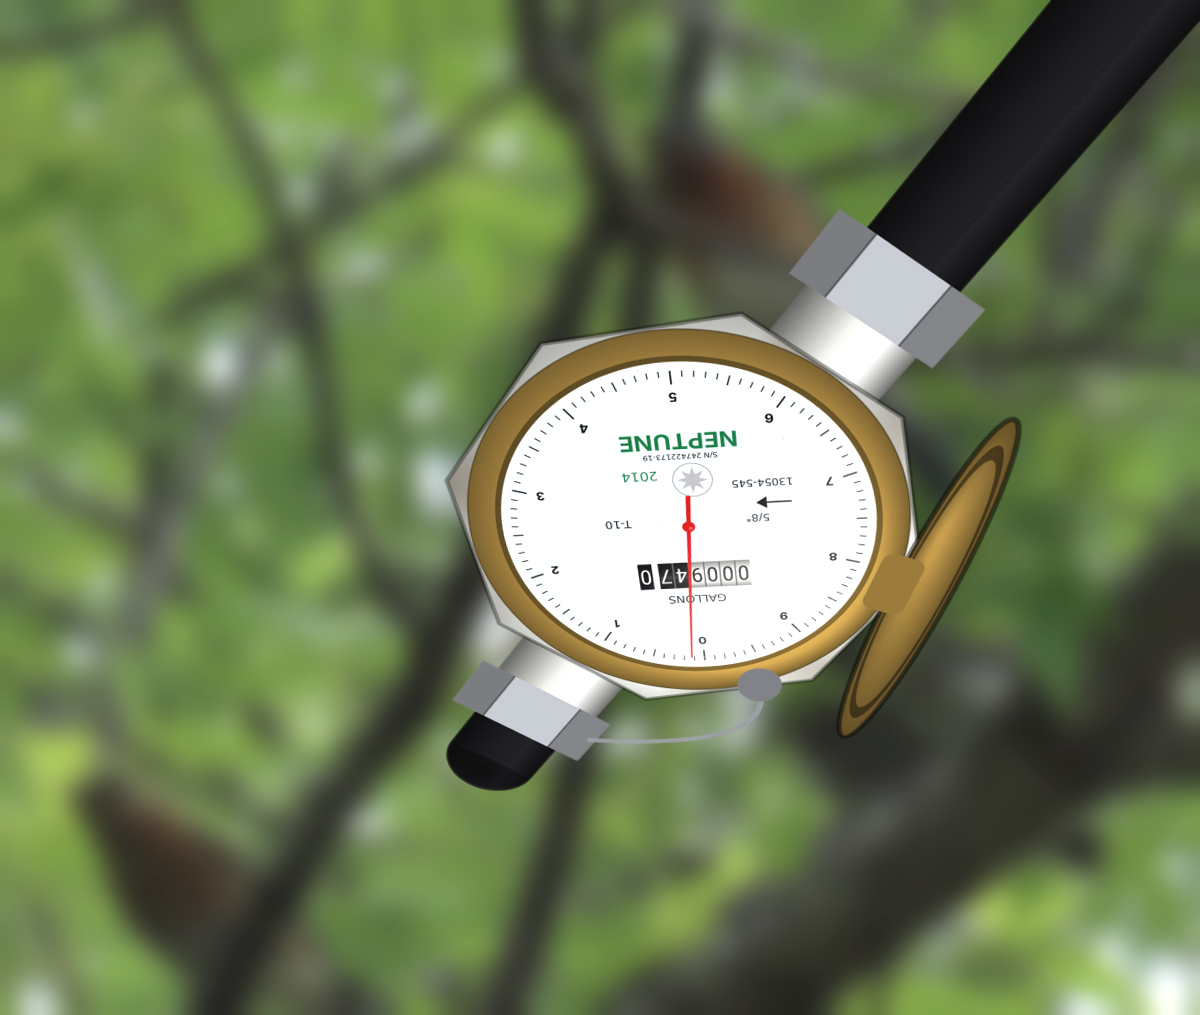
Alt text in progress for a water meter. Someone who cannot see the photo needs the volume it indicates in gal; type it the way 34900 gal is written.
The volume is 9470.1 gal
